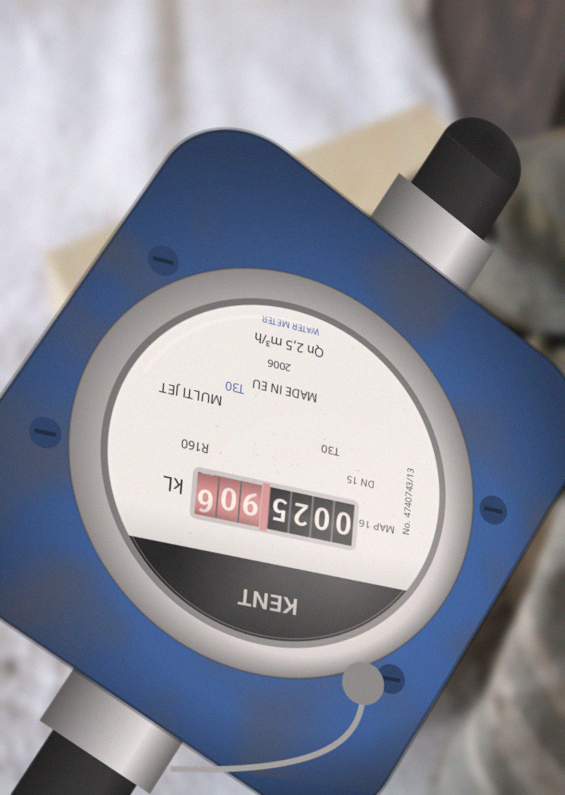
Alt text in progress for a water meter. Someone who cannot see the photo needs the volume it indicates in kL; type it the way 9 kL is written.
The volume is 25.906 kL
